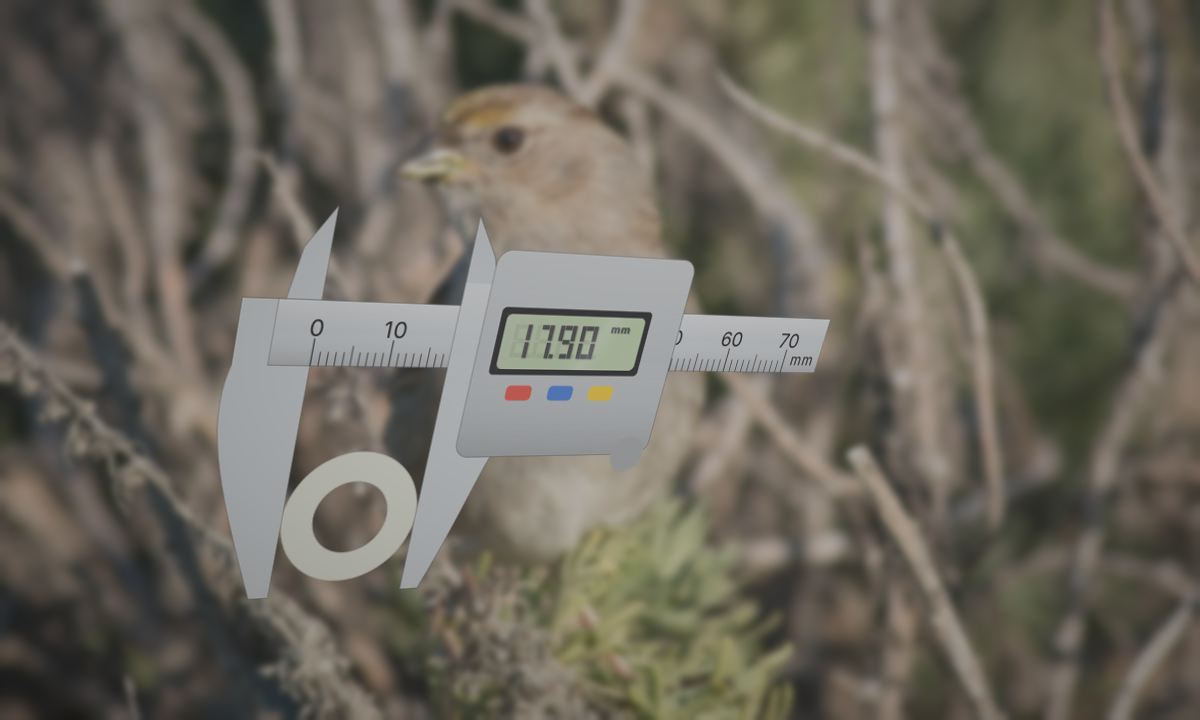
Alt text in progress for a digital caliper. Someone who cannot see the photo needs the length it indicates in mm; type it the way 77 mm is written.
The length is 17.90 mm
